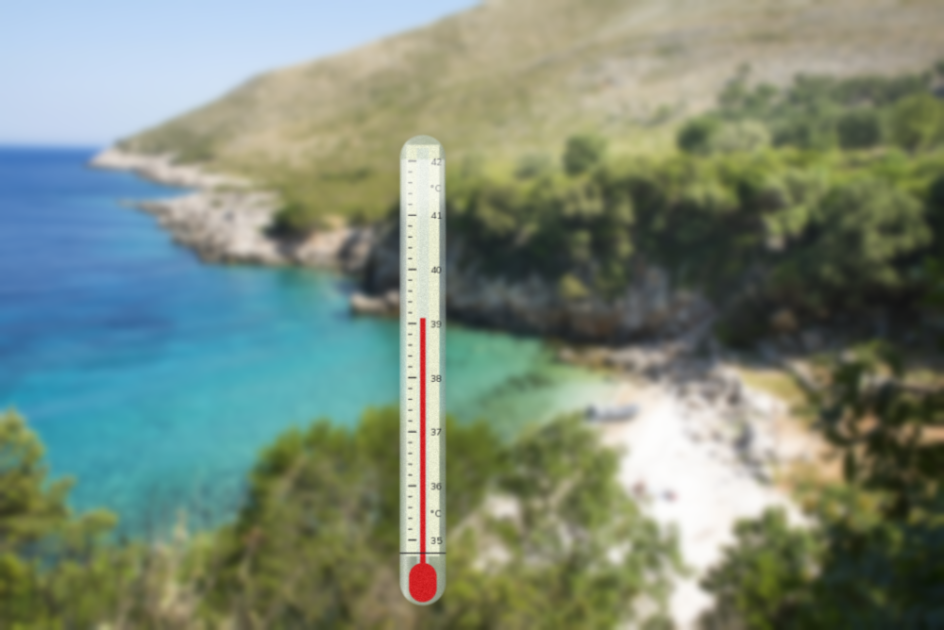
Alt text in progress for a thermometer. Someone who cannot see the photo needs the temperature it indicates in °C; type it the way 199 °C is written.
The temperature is 39.1 °C
